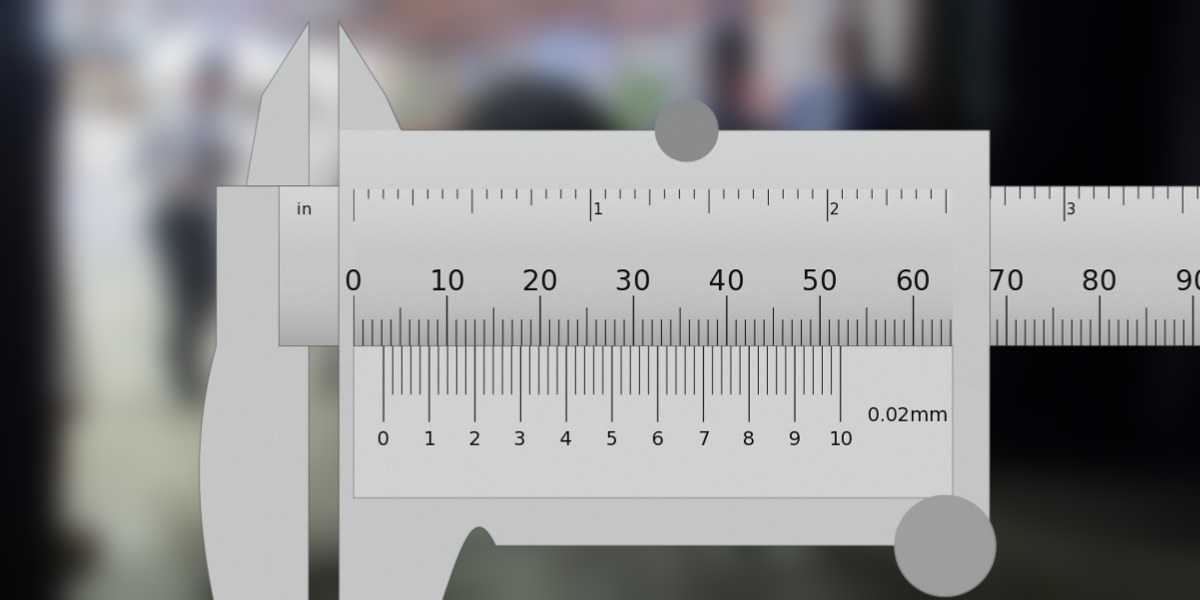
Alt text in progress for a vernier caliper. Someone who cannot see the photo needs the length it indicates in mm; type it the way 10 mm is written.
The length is 3.2 mm
